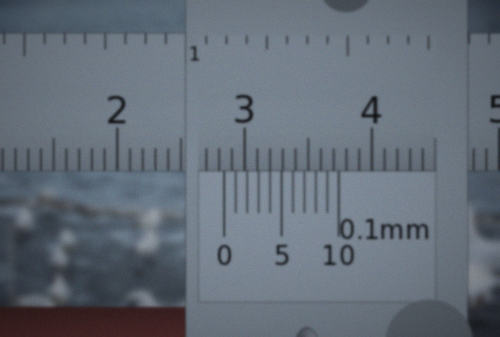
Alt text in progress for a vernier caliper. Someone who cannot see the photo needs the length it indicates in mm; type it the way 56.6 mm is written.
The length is 28.4 mm
